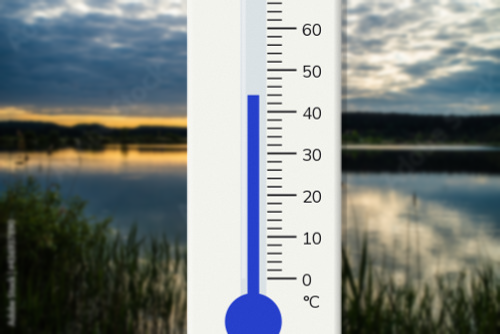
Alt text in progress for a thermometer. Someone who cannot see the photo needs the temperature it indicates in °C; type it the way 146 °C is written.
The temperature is 44 °C
